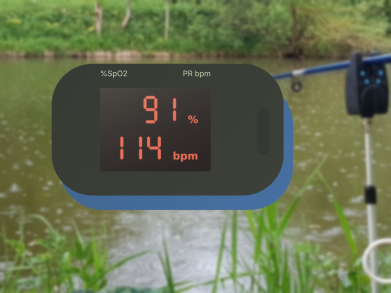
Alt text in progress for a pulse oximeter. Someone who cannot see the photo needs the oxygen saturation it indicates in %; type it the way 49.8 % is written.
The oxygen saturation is 91 %
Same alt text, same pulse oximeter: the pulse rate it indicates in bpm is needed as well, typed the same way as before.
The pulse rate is 114 bpm
